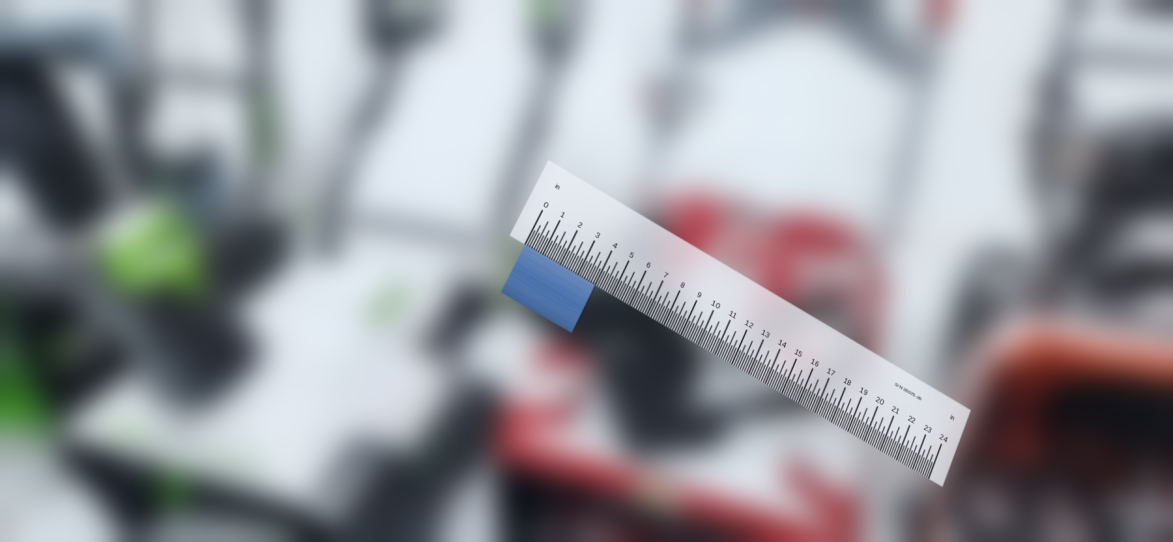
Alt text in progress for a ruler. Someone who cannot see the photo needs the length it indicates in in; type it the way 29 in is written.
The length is 4 in
